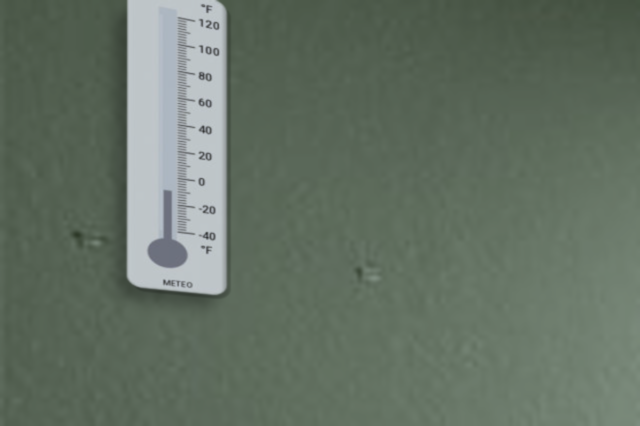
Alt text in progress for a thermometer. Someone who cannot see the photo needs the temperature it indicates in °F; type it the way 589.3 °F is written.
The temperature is -10 °F
